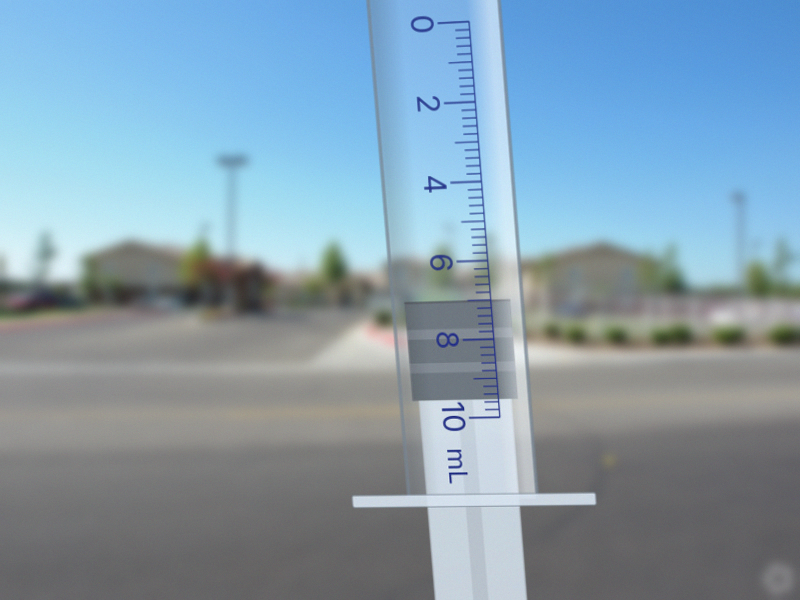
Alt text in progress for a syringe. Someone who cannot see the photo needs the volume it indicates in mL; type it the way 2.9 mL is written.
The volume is 7 mL
